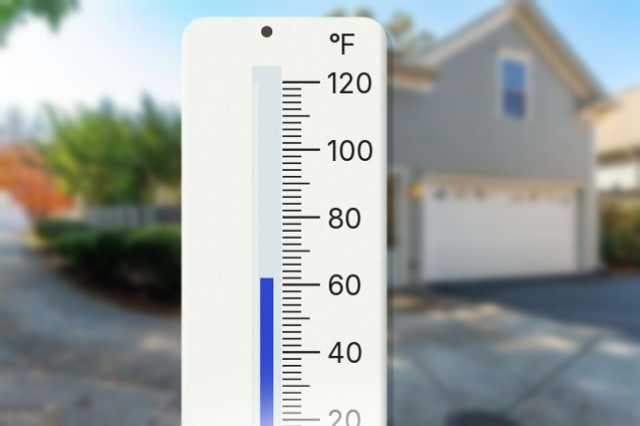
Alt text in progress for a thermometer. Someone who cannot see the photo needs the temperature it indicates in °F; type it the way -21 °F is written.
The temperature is 62 °F
